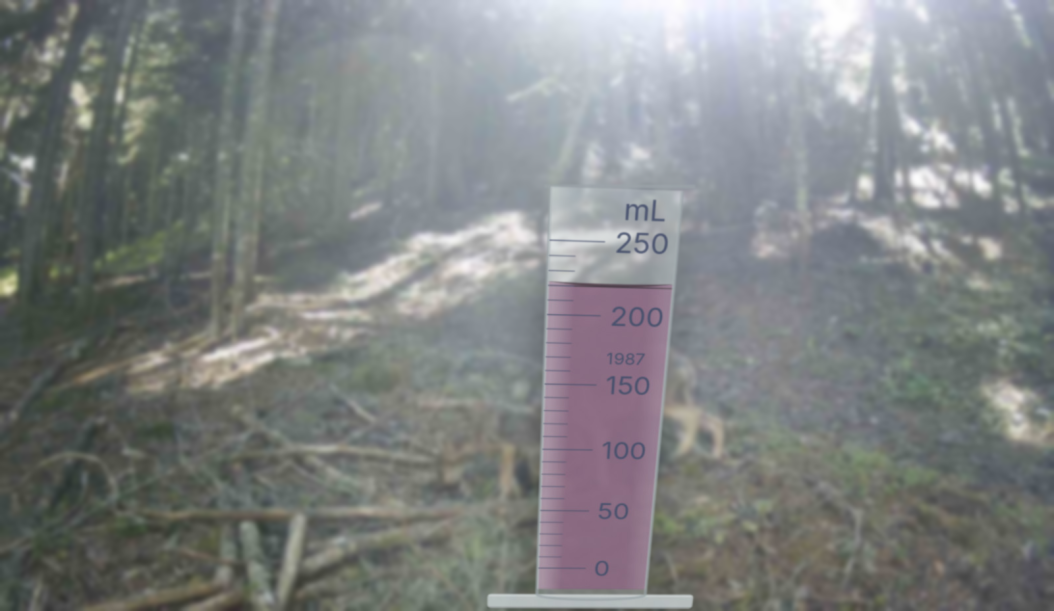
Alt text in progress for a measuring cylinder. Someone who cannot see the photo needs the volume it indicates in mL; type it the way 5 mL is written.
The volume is 220 mL
